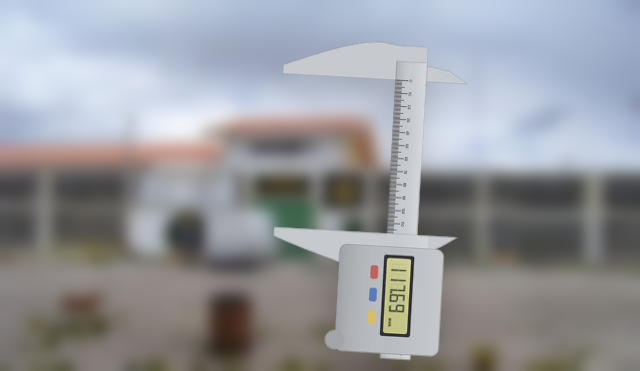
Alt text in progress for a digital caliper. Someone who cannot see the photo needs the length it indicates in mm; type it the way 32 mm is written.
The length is 117.69 mm
